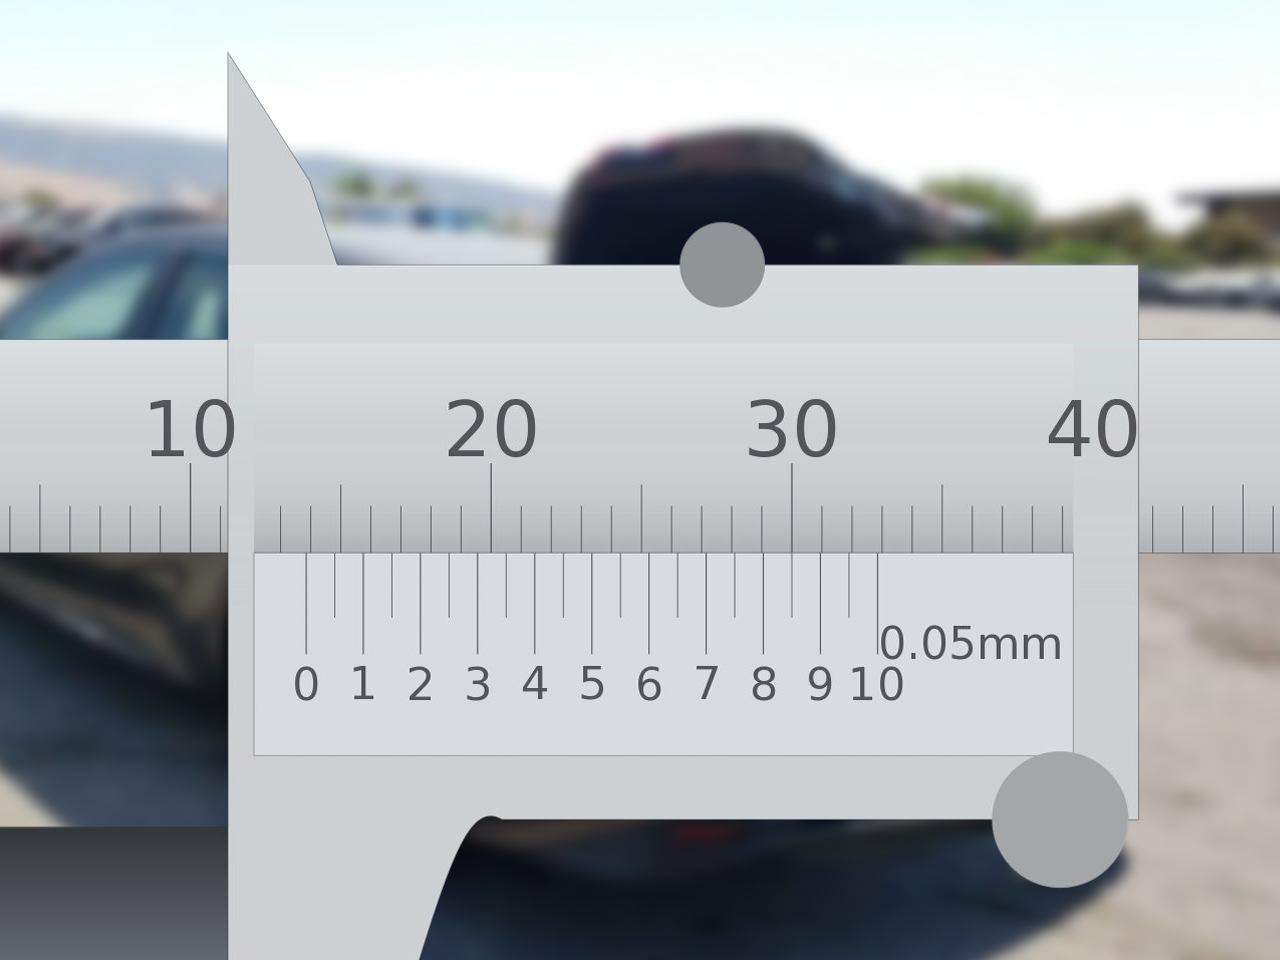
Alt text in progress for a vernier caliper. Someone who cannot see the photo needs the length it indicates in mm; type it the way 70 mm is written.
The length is 13.85 mm
